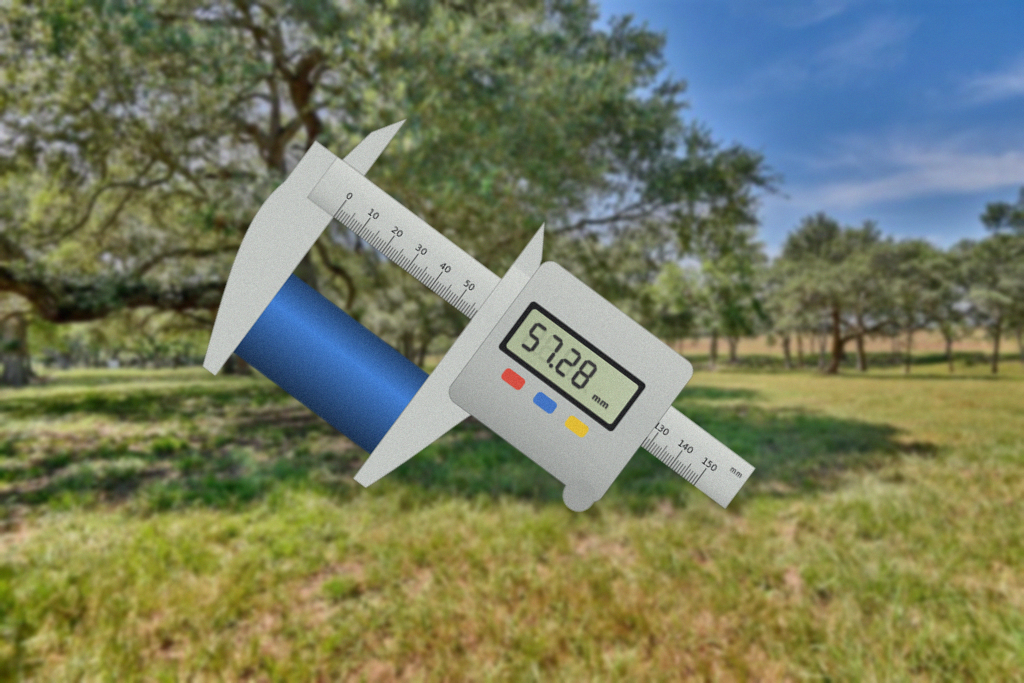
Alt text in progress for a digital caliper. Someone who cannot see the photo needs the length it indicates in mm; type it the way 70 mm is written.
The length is 57.28 mm
